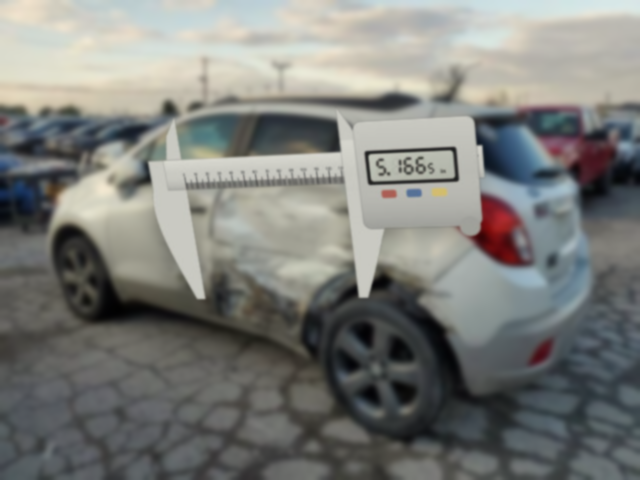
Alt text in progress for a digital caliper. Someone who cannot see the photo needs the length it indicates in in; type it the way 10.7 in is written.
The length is 5.1665 in
